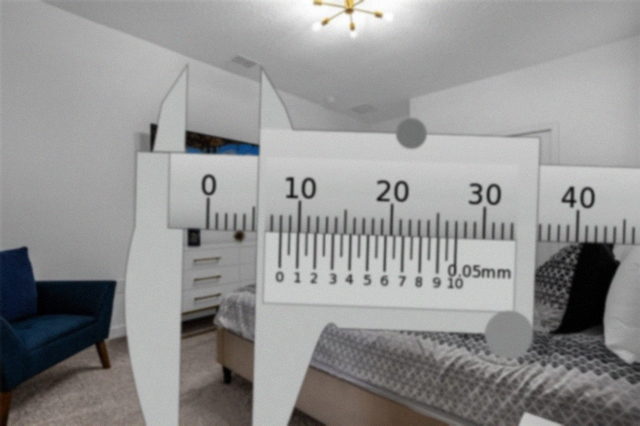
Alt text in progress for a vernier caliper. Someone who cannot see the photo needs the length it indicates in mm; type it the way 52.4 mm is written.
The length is 8.0 mm
